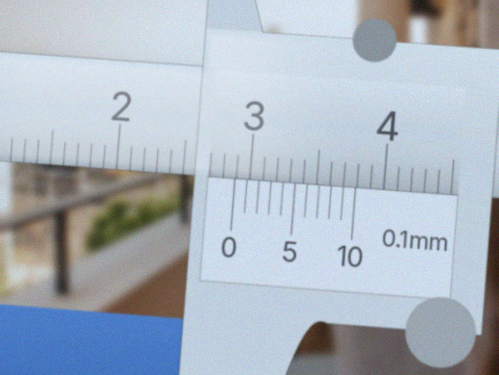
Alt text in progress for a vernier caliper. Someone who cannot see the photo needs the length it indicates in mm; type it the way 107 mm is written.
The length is 28.9 mm
